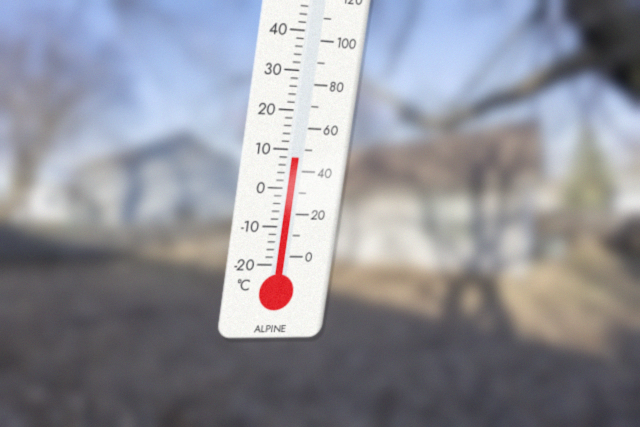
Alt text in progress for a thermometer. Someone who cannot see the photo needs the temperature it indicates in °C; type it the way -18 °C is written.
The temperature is 8 °C
